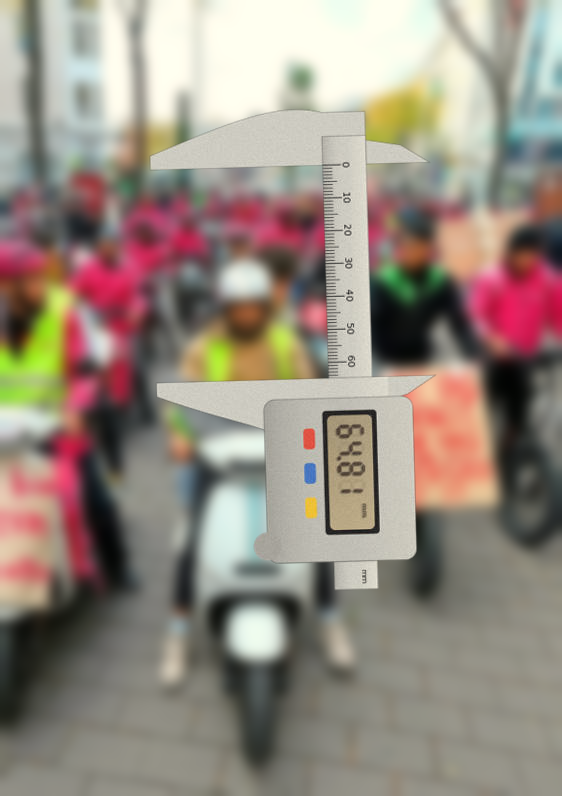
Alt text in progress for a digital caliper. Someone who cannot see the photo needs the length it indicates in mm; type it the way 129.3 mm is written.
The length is 64.81 mm
